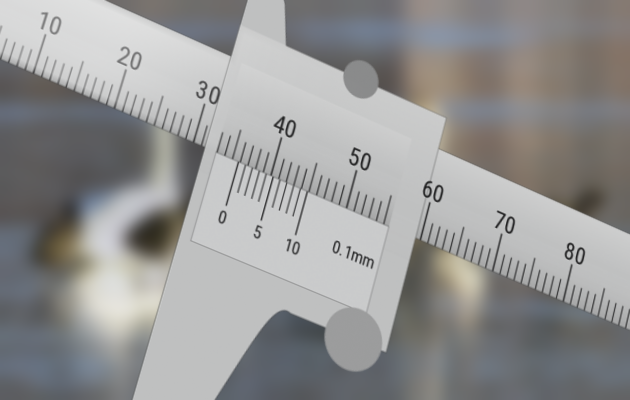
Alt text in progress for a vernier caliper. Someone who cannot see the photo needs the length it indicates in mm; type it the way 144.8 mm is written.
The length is 35.8 mm
